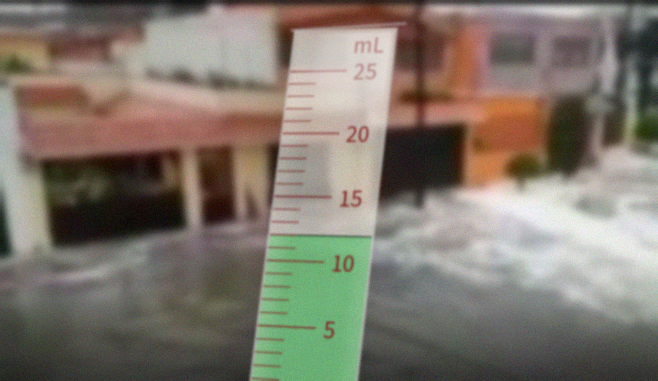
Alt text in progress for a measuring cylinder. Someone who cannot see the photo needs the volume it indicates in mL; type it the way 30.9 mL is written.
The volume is 12 mL
